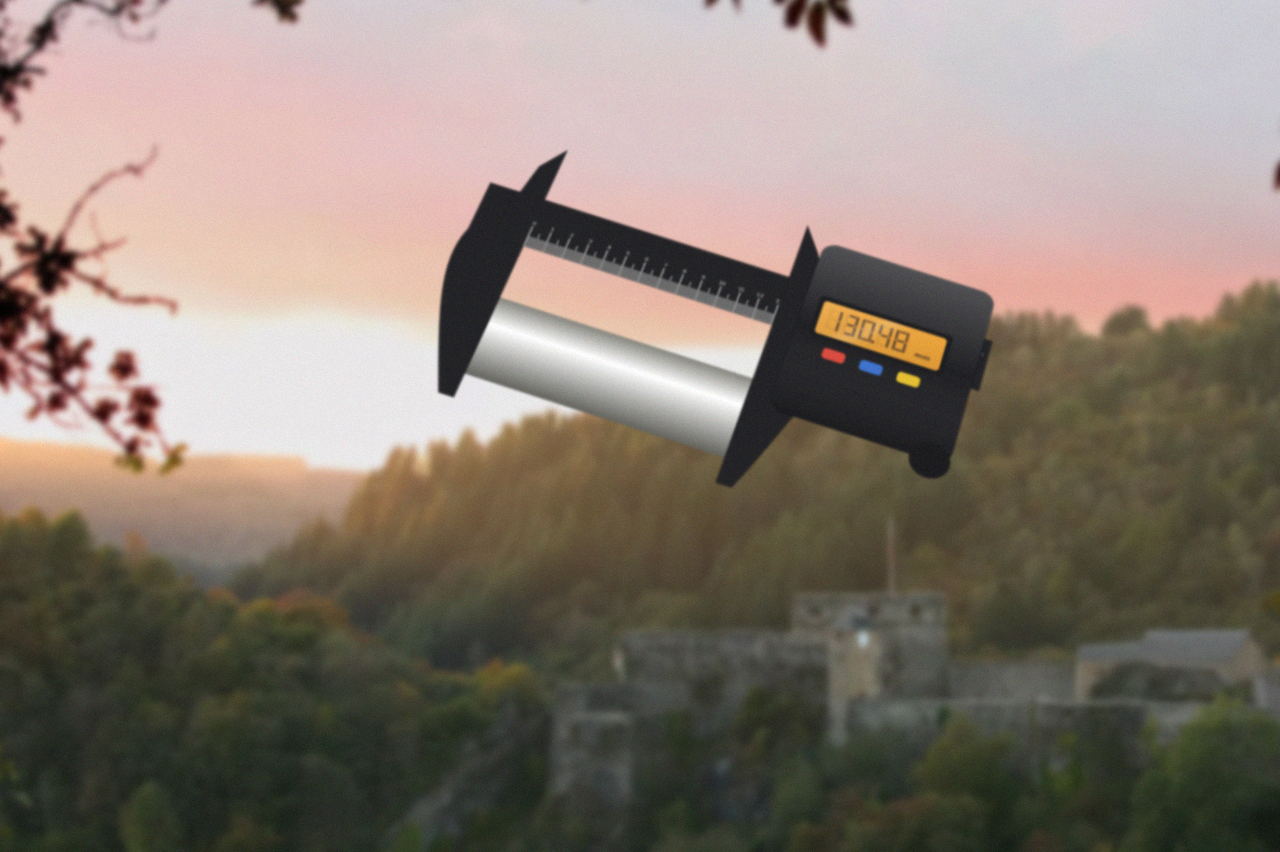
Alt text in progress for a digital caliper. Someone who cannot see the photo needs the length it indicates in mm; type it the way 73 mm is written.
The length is 130.48 mm
